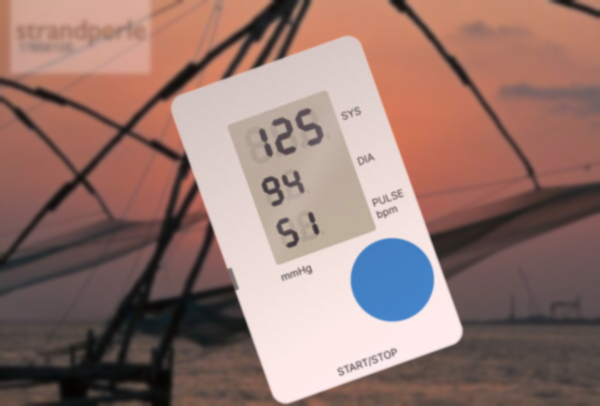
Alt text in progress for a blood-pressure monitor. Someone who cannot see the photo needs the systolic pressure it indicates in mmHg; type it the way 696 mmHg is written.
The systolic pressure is 125 mmHg
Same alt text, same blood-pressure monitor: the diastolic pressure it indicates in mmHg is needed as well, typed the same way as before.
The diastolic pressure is 94 mmHg
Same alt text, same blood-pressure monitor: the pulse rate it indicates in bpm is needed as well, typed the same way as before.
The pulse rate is 51 bpm
